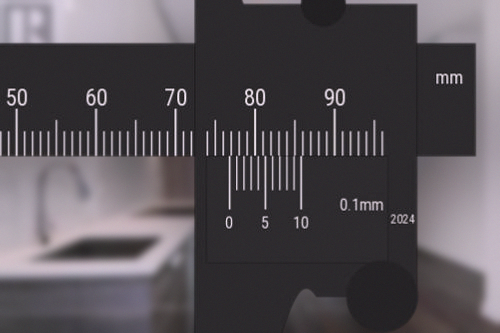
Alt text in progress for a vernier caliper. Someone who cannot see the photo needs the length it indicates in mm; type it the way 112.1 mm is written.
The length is 76.8 mm
